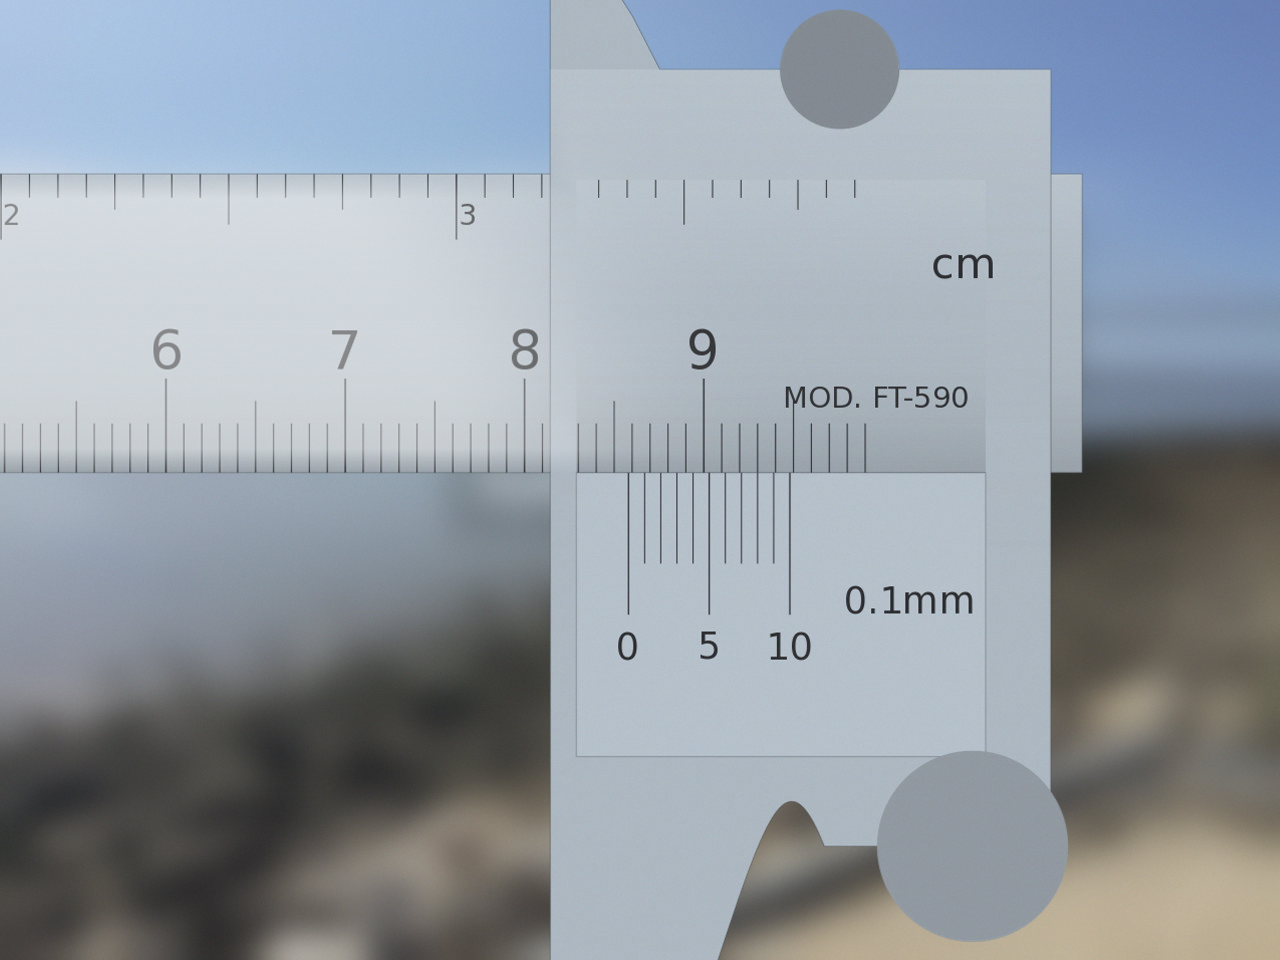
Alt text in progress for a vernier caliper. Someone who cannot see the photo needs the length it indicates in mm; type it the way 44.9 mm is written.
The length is 85.8 mm
